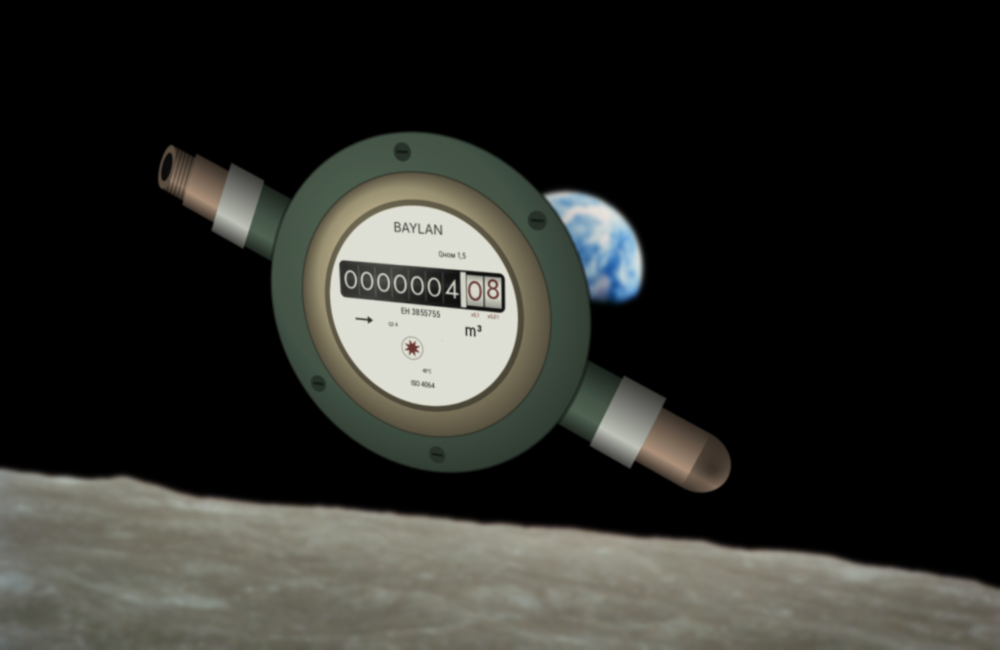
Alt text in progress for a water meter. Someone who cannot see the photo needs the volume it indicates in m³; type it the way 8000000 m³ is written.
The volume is 4.08 m³
